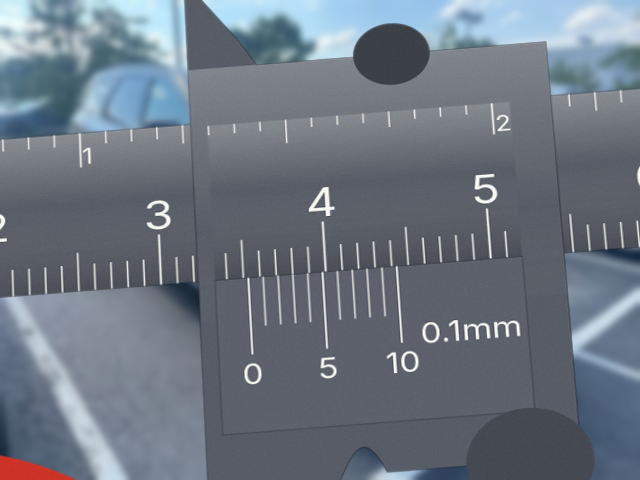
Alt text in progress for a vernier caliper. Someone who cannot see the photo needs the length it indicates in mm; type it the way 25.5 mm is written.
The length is 35.3 mm
